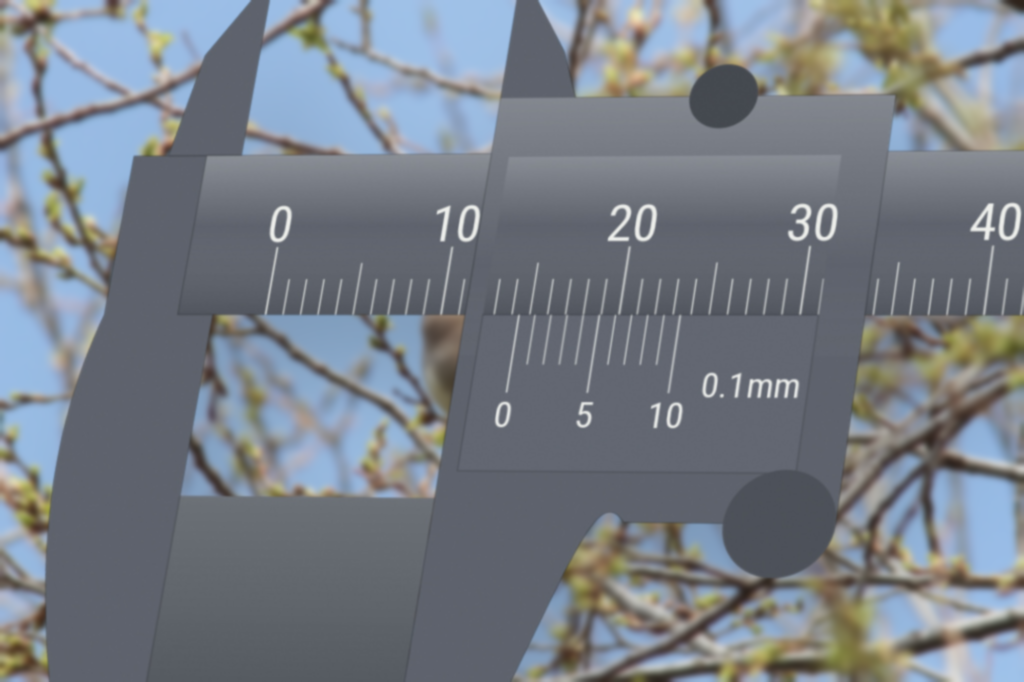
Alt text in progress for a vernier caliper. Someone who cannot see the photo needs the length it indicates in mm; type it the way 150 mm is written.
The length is 14.4 mm
